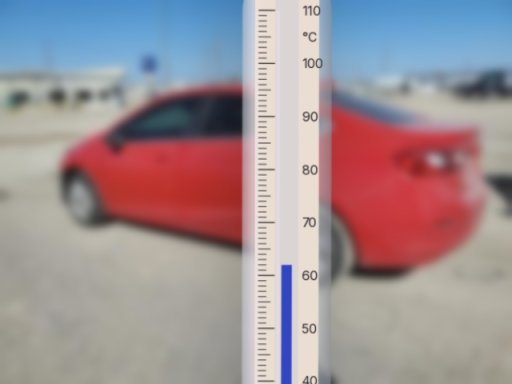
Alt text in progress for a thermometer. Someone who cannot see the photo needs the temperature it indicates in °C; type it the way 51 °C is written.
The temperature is 62 °C
